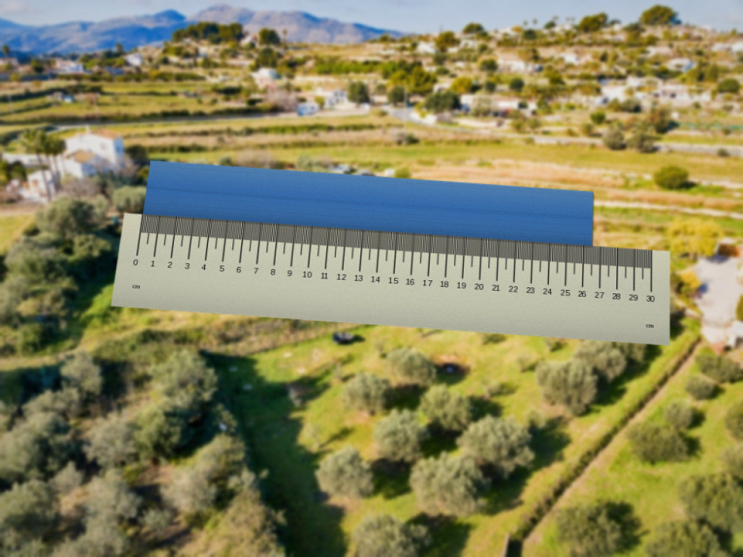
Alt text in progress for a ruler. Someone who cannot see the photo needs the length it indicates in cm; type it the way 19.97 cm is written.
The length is 26.5 cm
